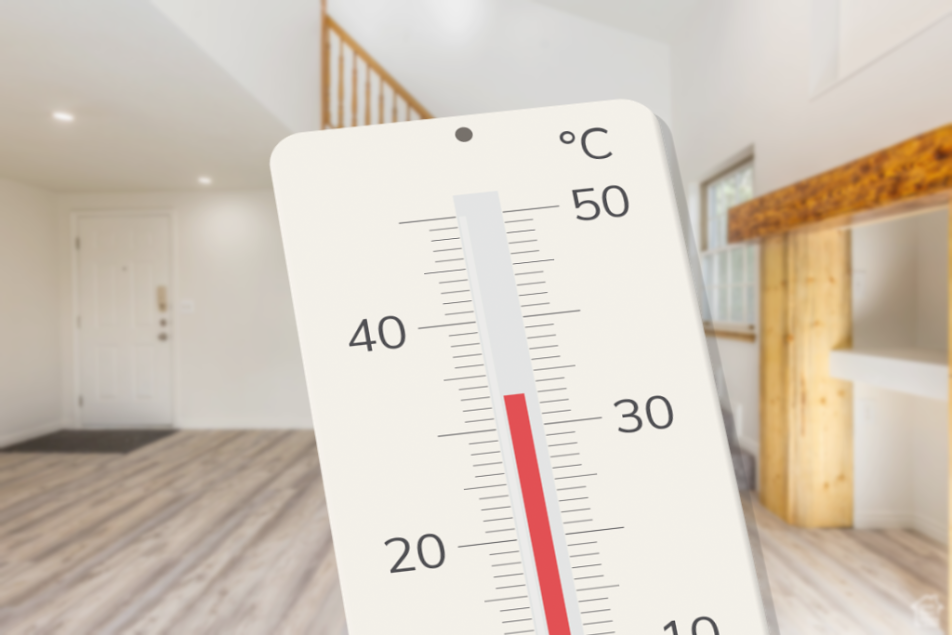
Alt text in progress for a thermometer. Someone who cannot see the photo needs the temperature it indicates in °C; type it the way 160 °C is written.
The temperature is 33 °C
